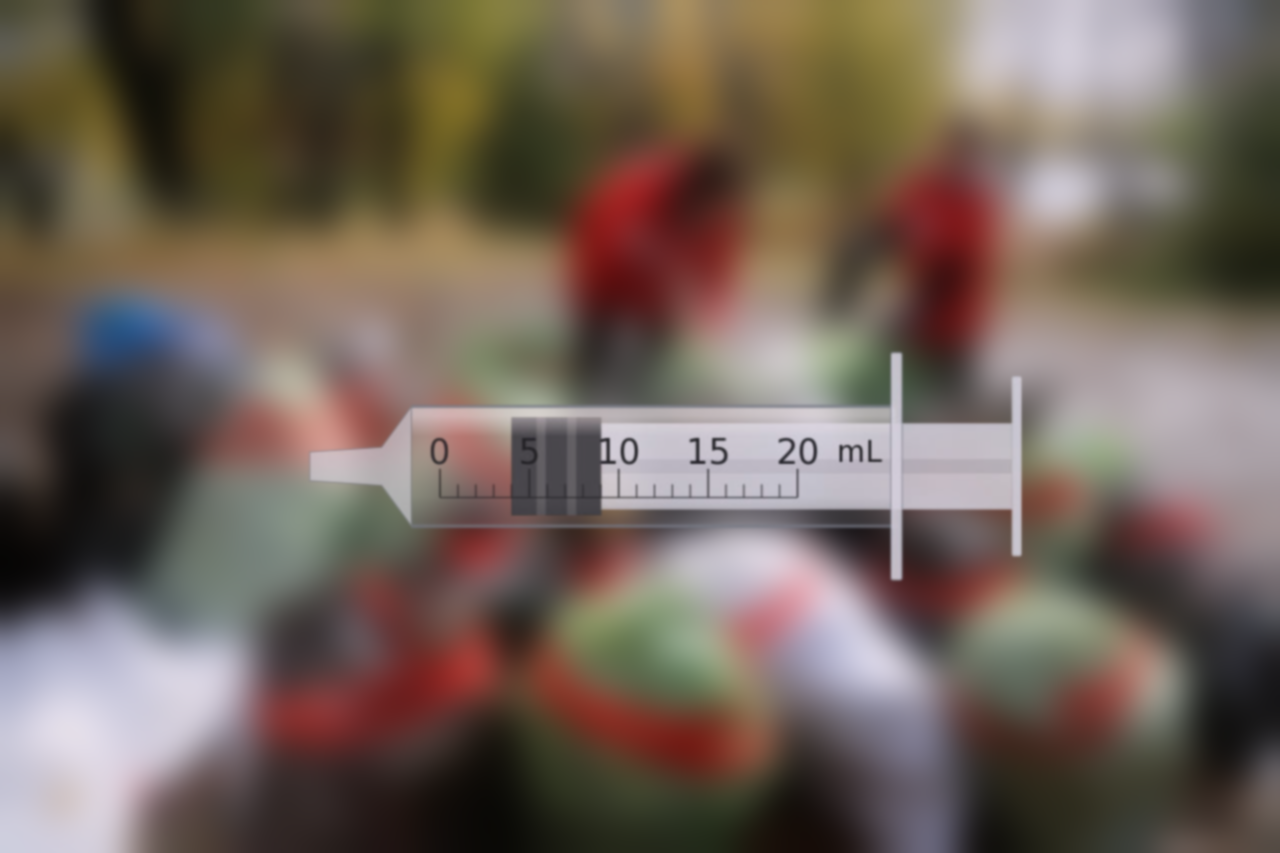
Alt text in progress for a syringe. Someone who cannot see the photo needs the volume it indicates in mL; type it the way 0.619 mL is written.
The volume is 4 mL
